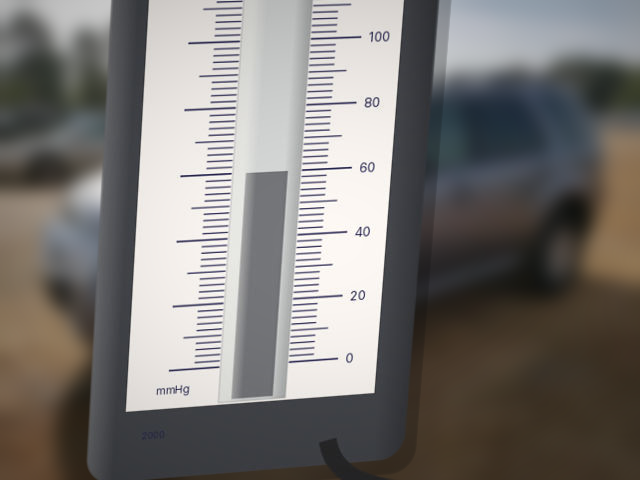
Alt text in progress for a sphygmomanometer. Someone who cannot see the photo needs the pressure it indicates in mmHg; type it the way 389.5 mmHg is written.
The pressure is 60 mmHg
